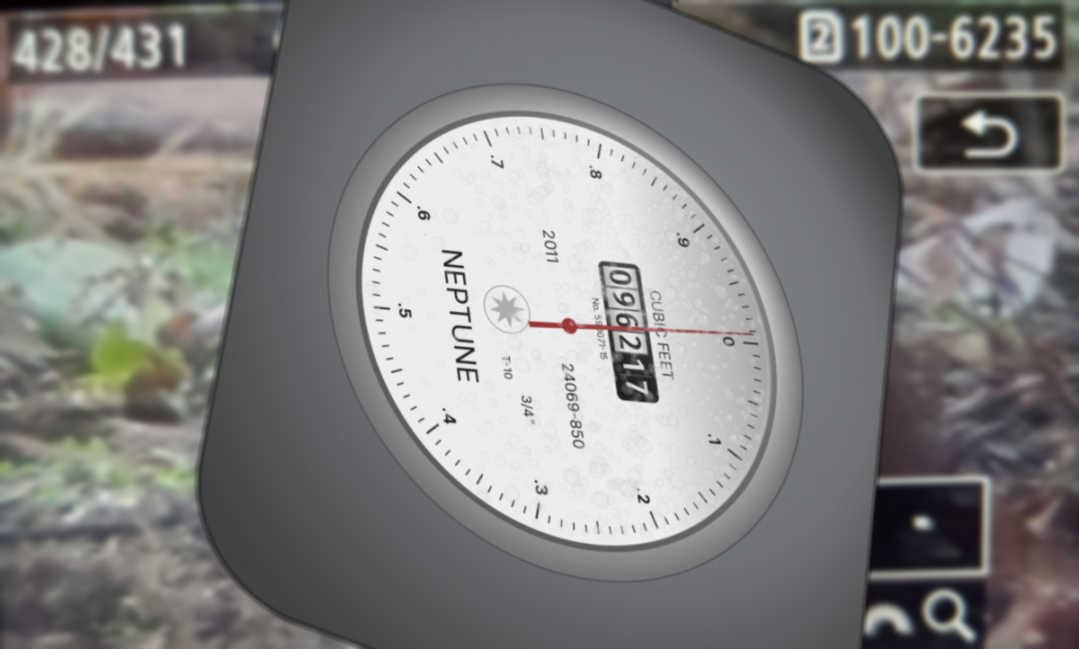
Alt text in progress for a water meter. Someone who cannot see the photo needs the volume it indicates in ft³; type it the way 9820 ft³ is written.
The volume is 96216.99 ft³
